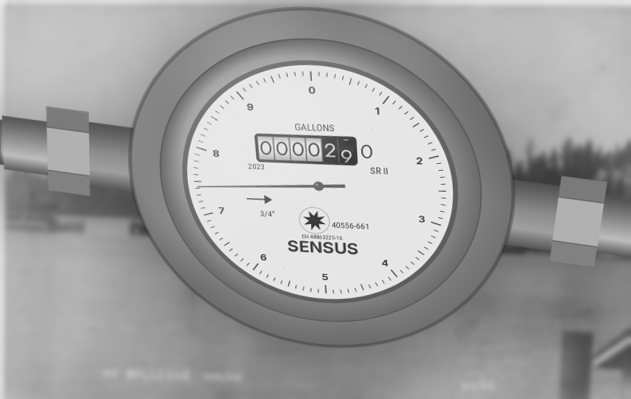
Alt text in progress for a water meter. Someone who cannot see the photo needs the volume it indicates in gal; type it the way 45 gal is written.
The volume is 287.4 gal
